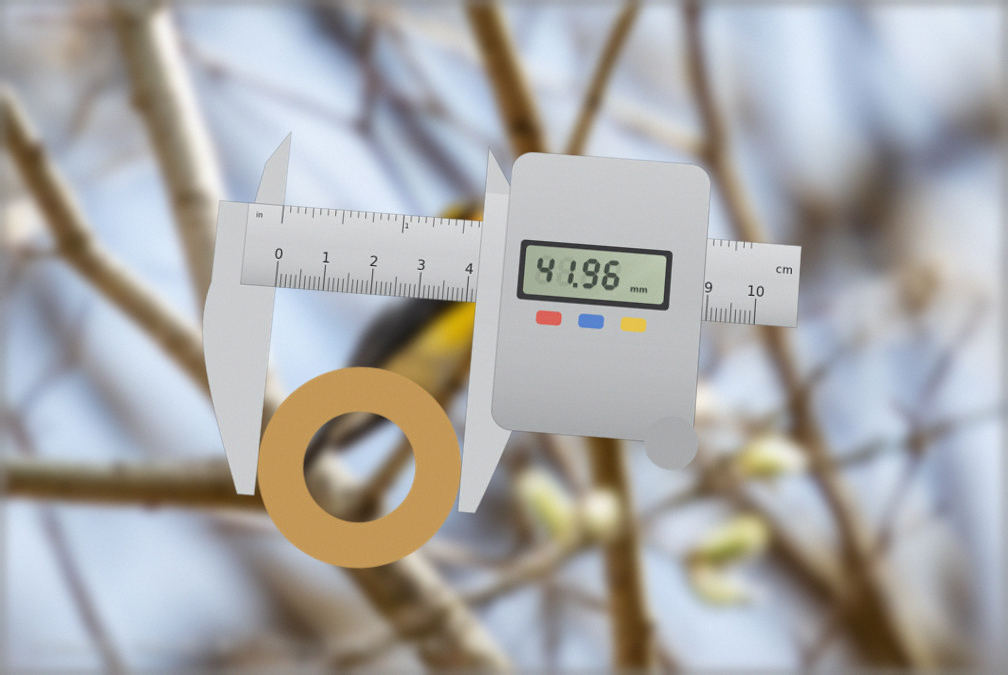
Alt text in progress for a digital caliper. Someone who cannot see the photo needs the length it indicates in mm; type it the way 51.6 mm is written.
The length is 41.96 mm
